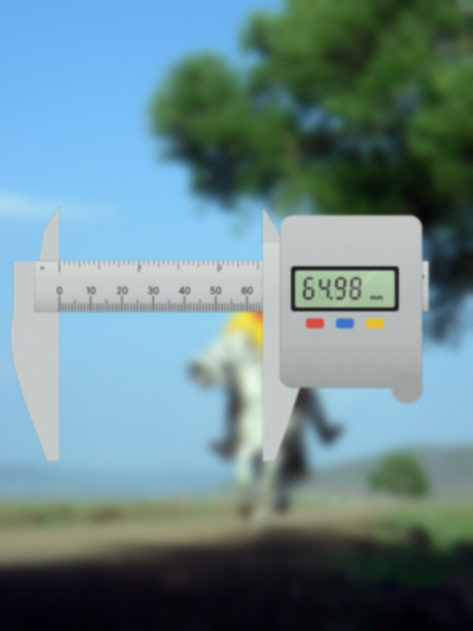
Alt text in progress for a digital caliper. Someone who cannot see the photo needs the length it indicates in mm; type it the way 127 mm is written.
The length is 64.98 mm
